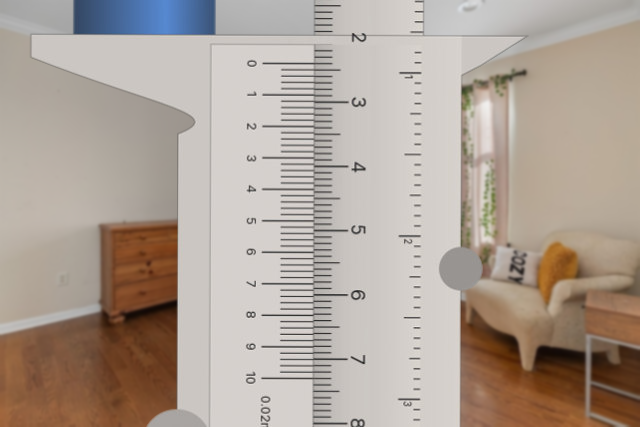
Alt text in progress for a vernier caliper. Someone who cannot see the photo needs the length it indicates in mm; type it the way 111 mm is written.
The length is 24.0 mm
